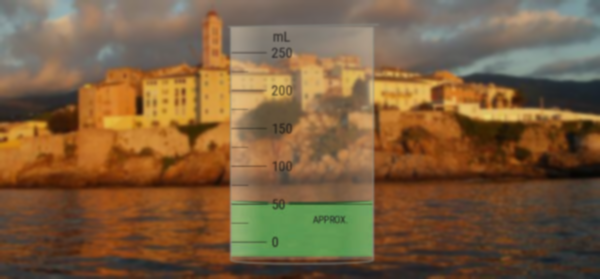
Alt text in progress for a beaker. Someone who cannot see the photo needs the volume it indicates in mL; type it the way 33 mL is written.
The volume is 50 mL
